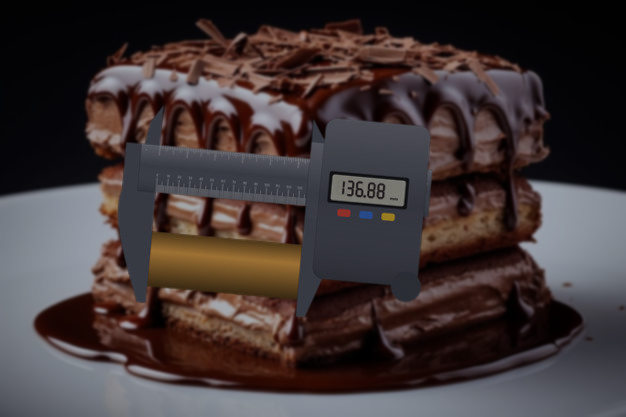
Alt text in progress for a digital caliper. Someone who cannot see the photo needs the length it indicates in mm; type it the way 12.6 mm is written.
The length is 136.88 mm
